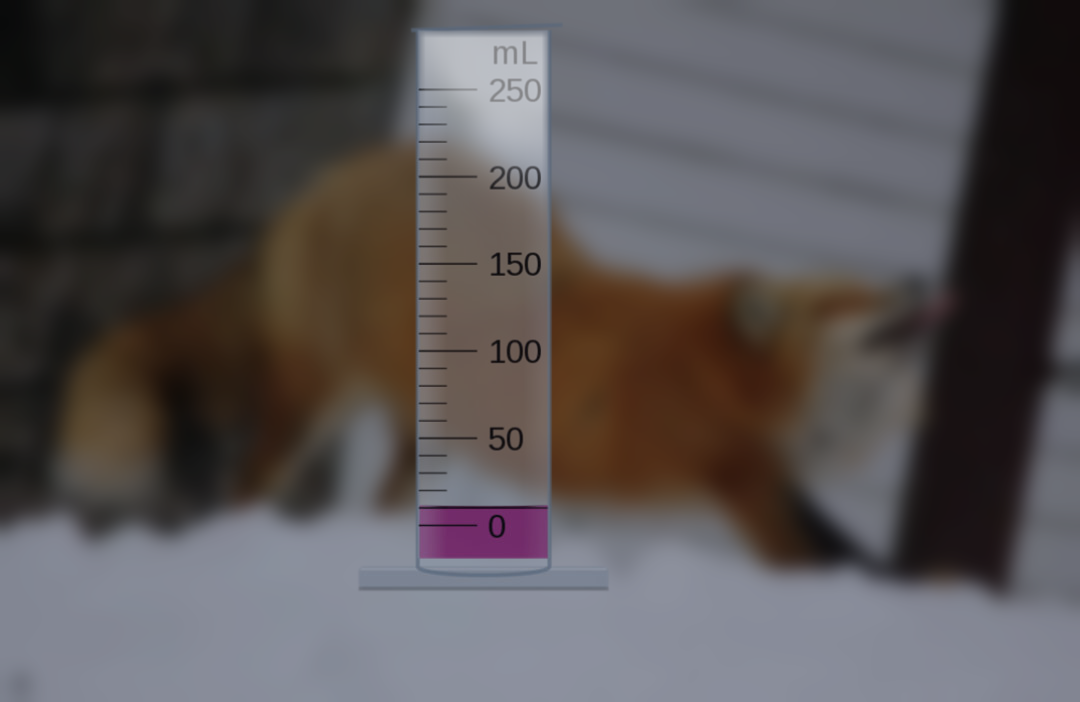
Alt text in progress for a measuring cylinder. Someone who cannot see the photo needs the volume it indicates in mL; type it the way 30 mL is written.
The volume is 10 mL
